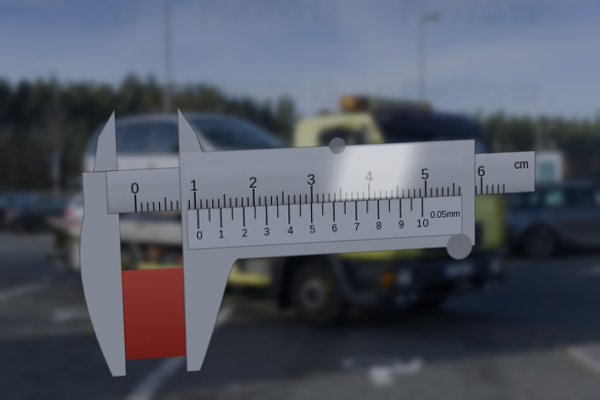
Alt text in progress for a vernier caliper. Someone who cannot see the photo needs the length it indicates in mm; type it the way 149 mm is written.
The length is 10.4 mm
